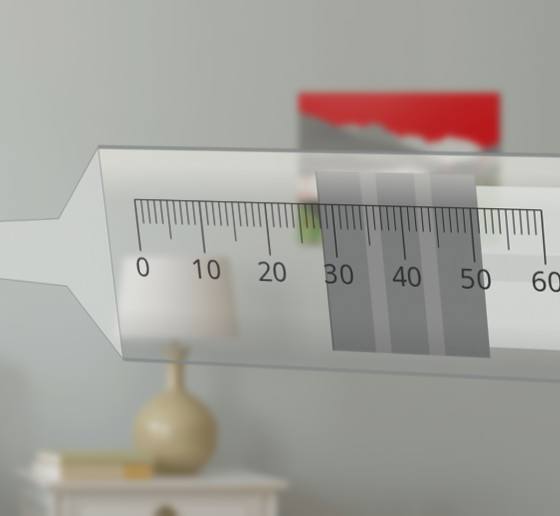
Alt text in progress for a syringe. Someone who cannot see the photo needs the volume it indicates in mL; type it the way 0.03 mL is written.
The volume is 28 mL
